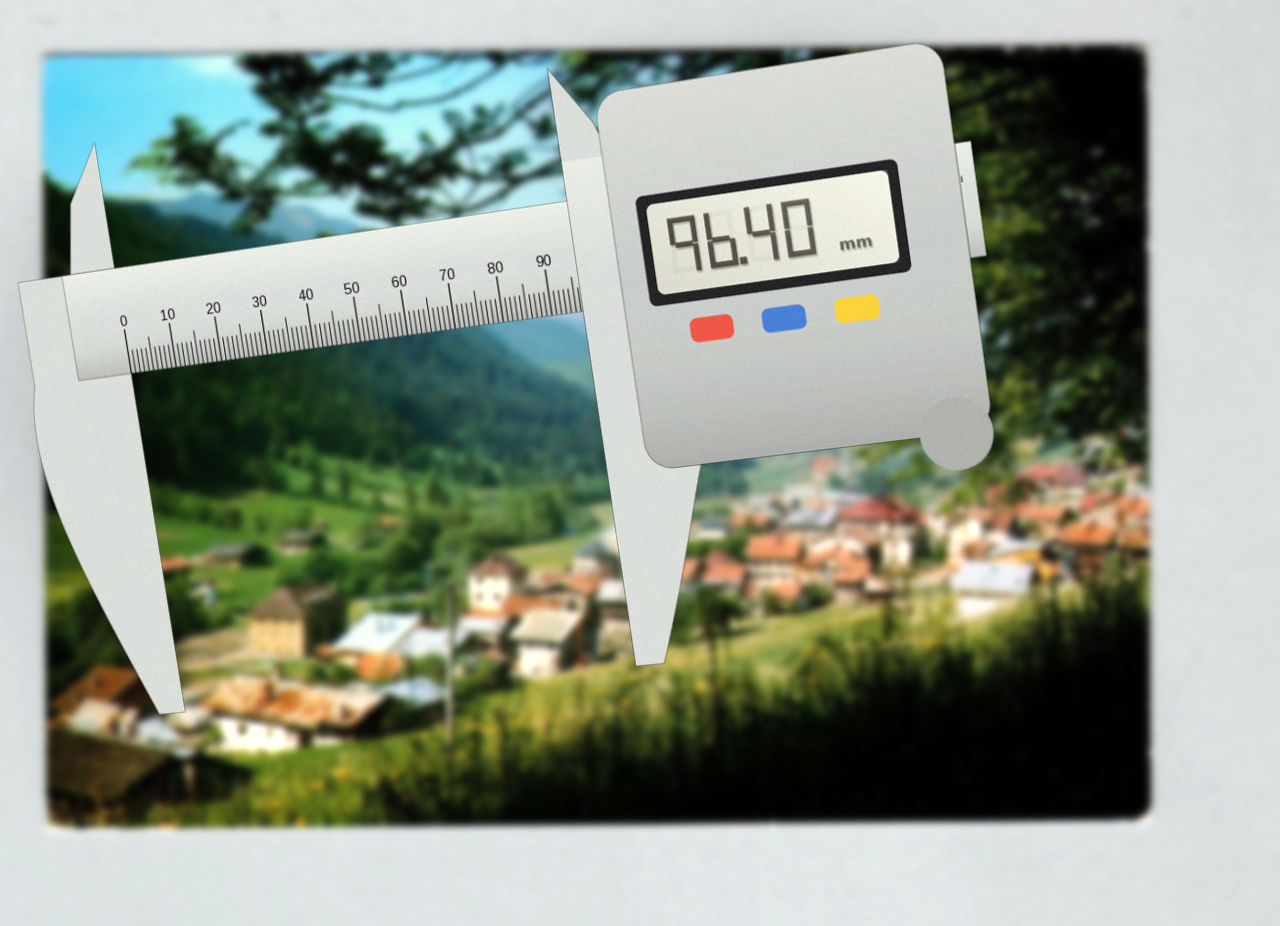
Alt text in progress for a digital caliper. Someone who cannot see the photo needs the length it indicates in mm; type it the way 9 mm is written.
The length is 96.40 mm
